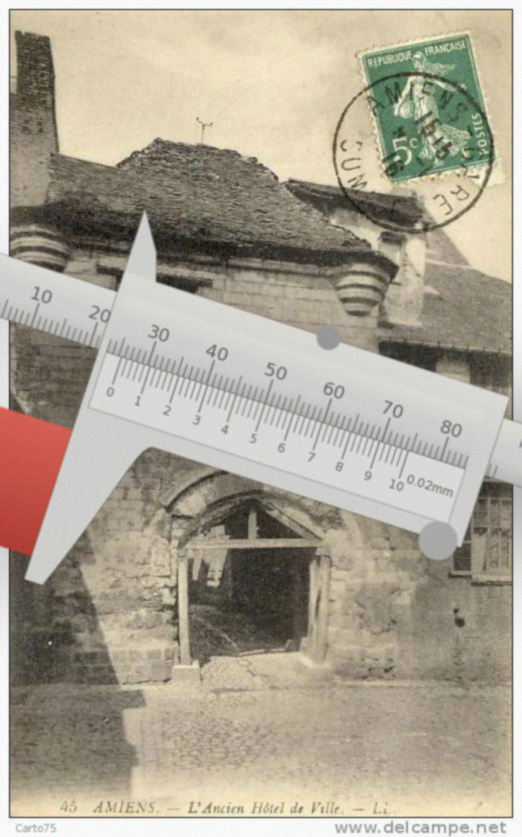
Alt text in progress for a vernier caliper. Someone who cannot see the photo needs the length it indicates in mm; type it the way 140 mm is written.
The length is 25.5 mm
